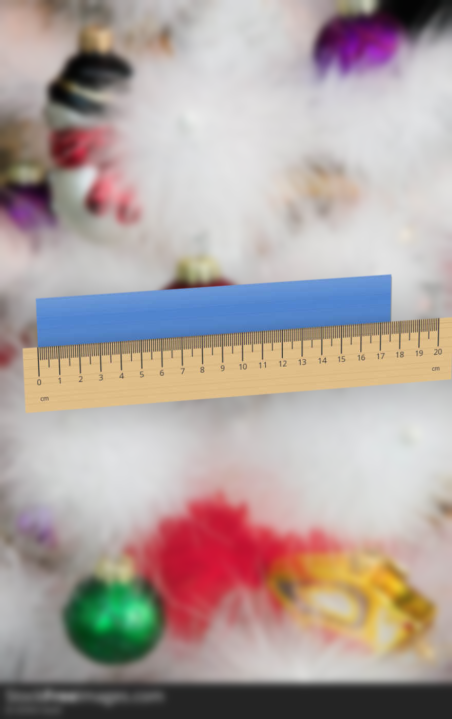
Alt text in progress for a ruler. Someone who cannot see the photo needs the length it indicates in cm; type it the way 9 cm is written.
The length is 17.5 cm
